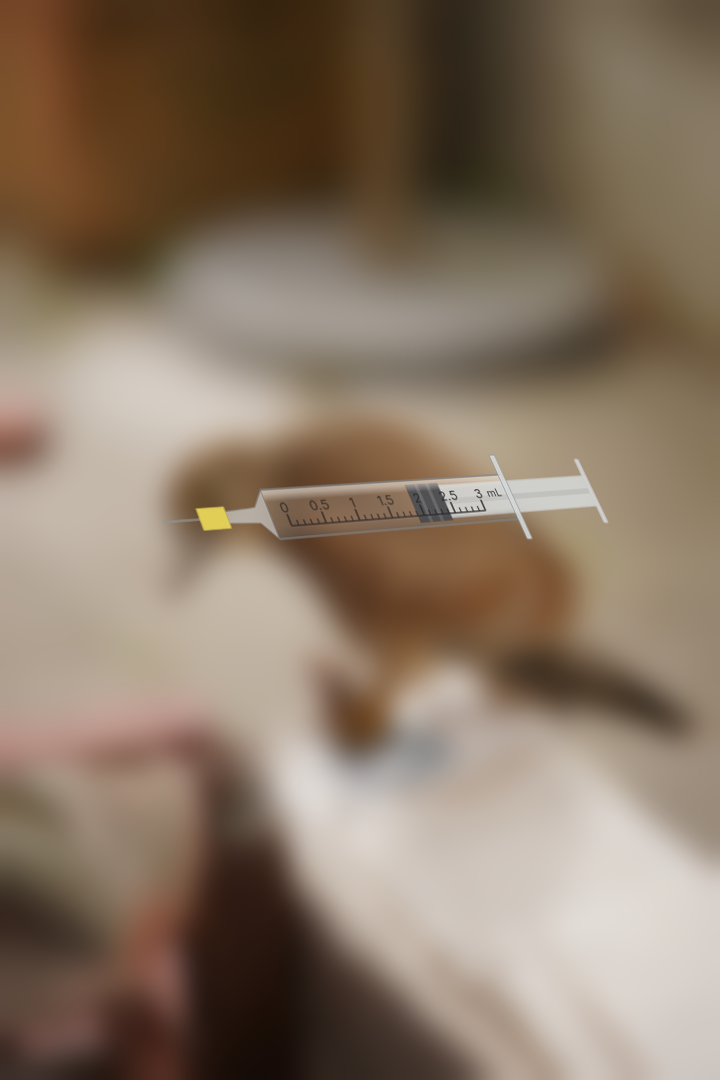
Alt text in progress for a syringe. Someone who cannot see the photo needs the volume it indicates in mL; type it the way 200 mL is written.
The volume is 1.9 mL
